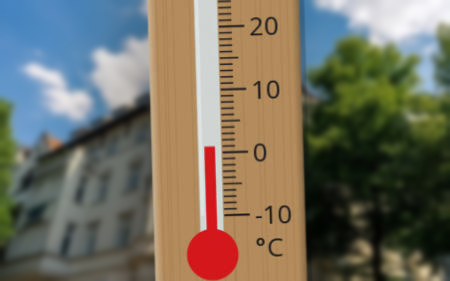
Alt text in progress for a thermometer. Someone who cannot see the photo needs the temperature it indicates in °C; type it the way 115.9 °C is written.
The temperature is 1 °C
